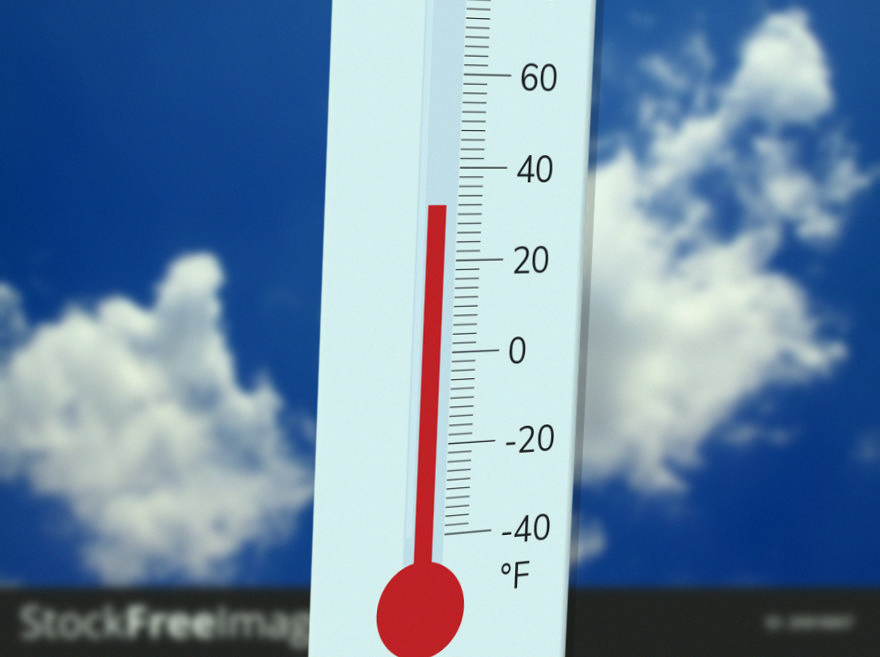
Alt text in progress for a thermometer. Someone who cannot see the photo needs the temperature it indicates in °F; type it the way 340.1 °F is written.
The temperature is 32 °F
